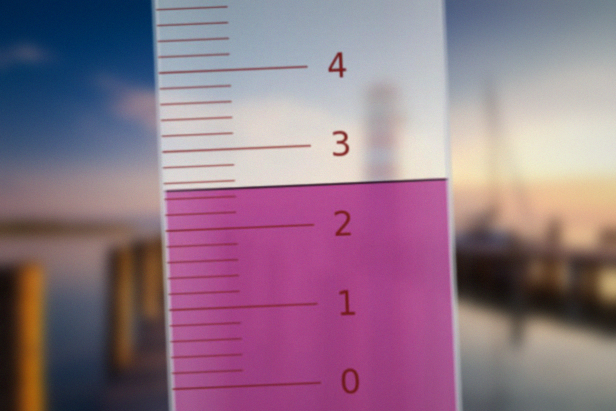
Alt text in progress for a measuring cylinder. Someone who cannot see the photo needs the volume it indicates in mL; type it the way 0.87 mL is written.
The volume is 2.5 mL
